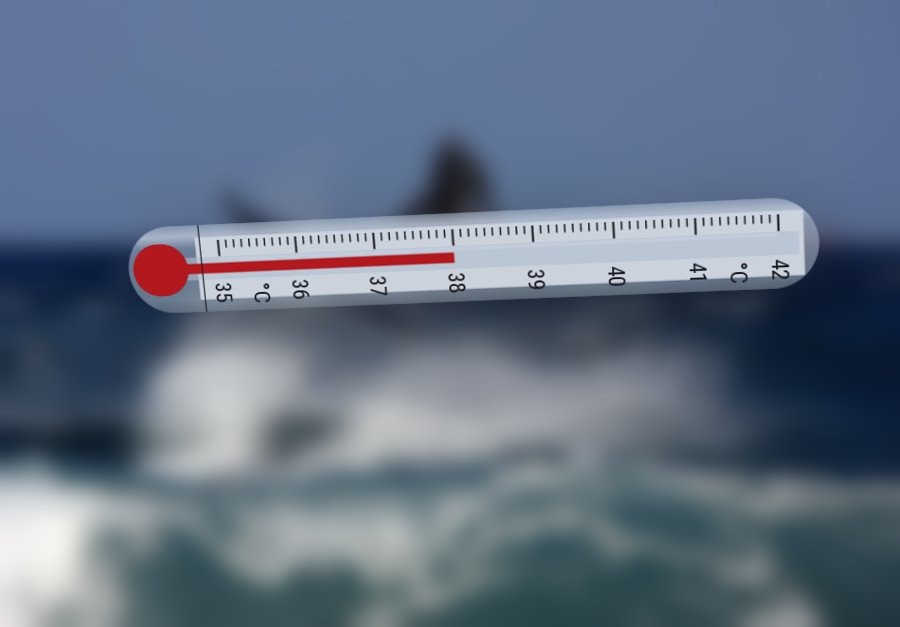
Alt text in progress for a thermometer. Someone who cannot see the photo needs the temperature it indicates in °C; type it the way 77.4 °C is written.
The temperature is 38 °C
